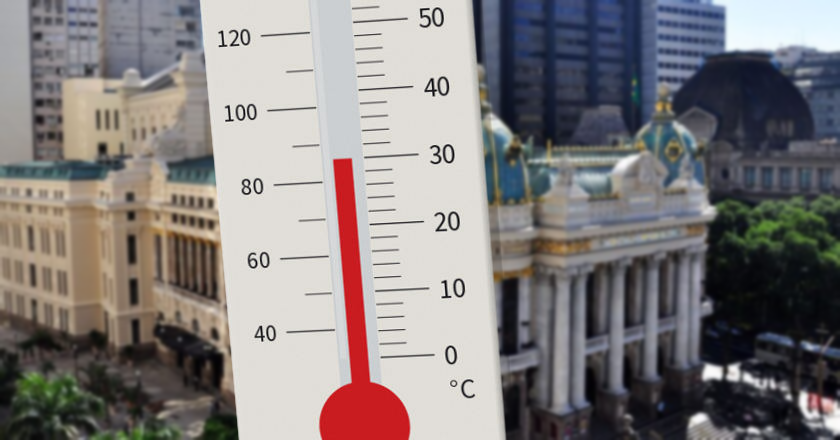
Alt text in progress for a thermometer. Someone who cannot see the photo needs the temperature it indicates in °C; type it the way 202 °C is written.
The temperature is 30 °C
